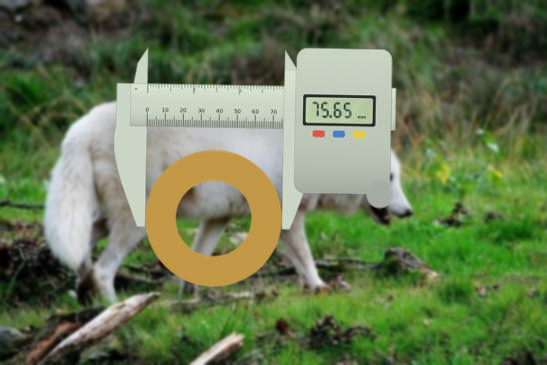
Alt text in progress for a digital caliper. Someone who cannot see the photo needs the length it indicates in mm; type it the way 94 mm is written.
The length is 75.65 mm
